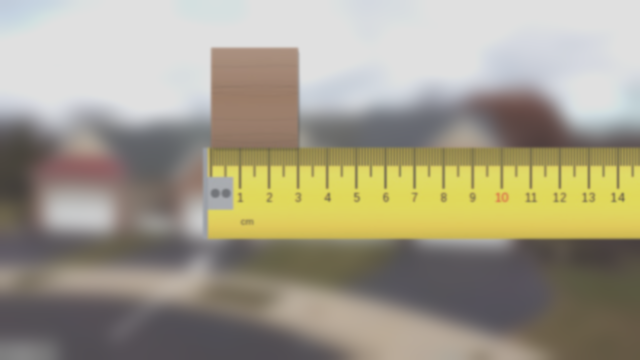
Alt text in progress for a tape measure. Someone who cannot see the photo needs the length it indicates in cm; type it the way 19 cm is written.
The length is 3 cm
